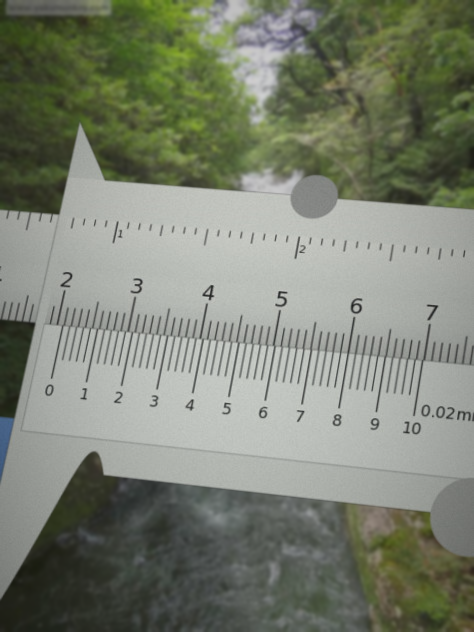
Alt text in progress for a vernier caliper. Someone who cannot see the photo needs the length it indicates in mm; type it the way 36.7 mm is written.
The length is 20.8 mm
